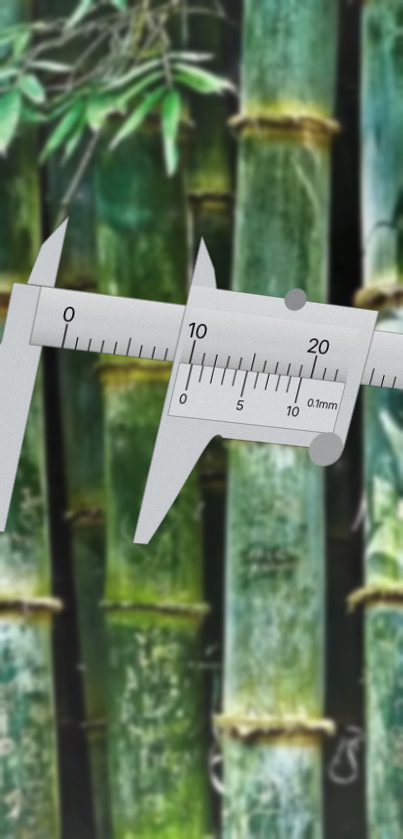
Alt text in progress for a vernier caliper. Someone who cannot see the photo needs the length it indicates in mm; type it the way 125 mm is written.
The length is 10.2 mm
